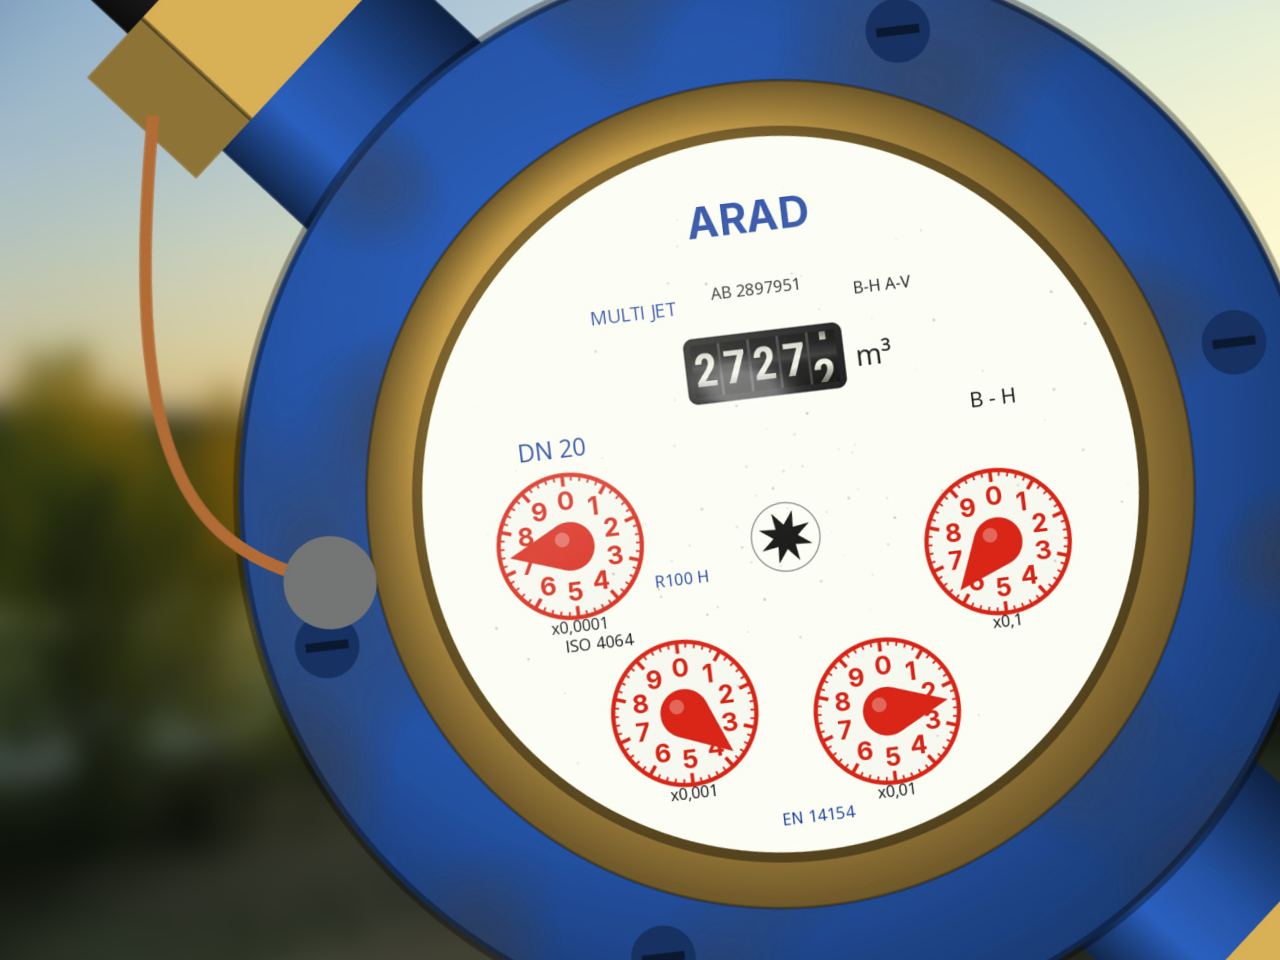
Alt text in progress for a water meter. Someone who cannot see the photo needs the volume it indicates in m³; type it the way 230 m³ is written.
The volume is 27271.6237 m³
